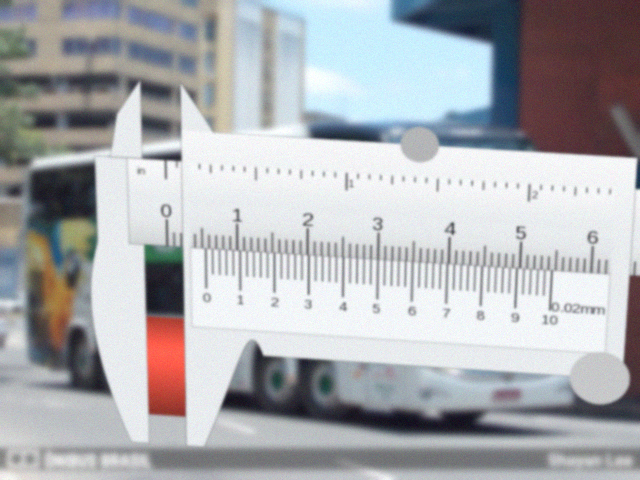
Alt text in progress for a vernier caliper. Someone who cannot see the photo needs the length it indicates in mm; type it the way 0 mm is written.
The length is 5.5 mm
